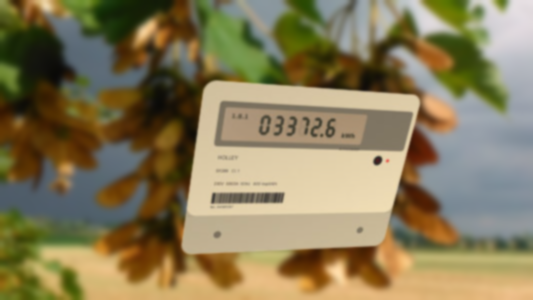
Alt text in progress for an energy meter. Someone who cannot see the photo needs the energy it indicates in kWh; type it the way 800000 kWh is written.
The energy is 3372.6 kWh
